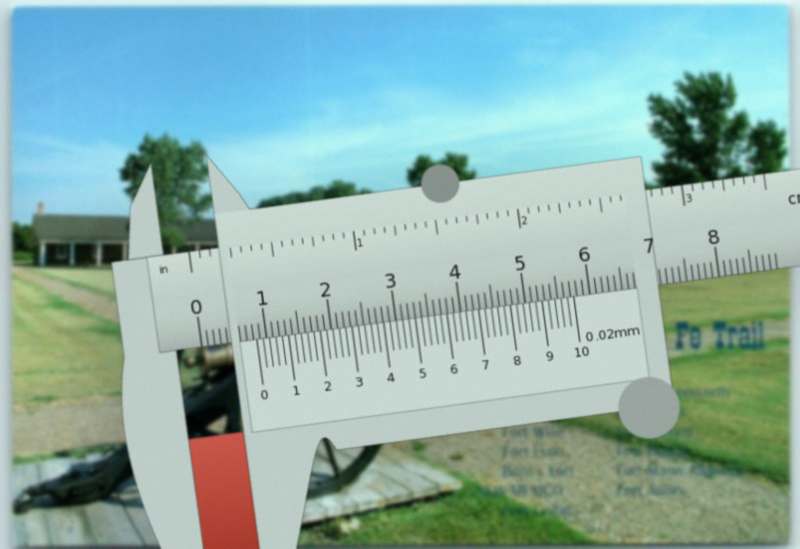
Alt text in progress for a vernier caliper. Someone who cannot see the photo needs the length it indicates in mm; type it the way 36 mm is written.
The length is 8.5 mm
